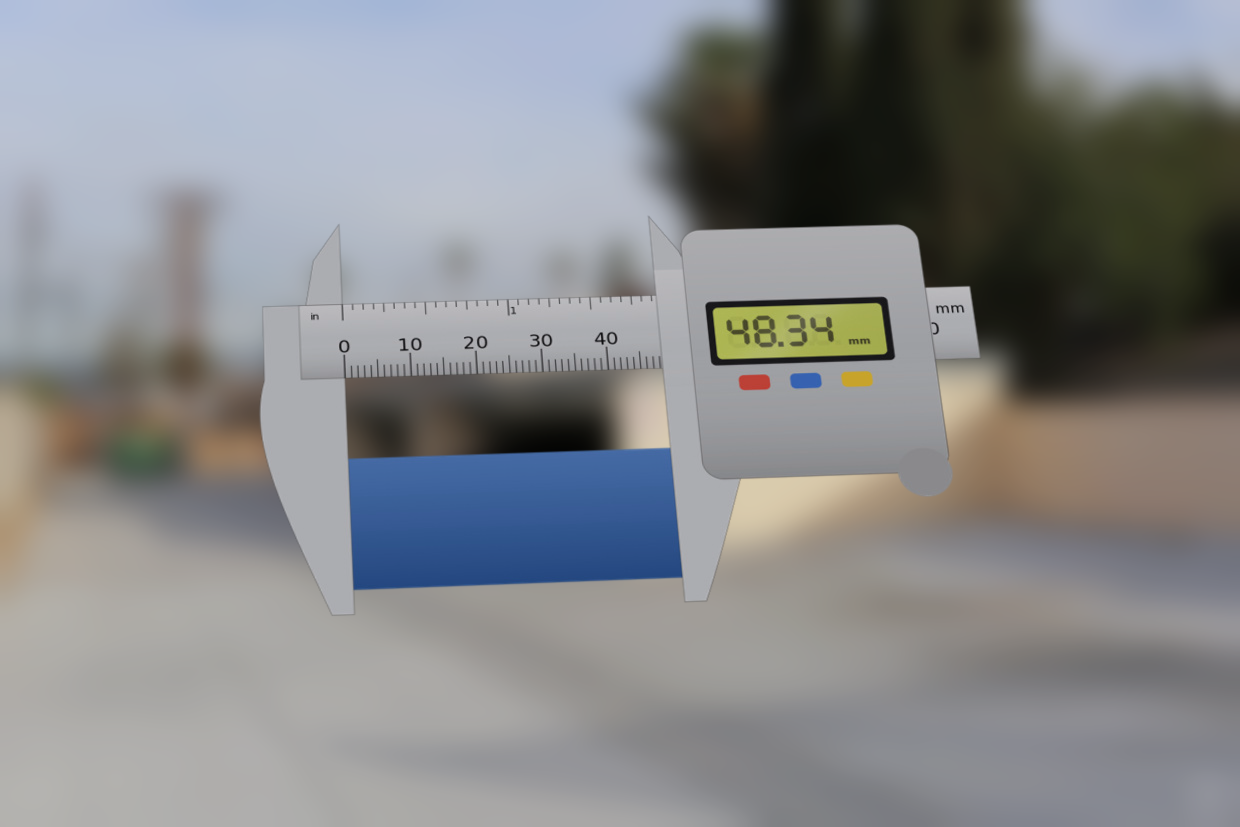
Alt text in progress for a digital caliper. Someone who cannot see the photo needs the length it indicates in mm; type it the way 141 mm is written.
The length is 48.34 mm
